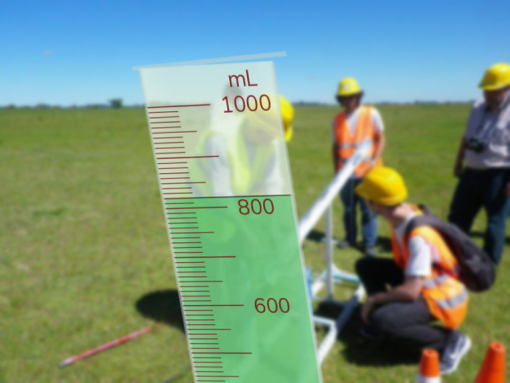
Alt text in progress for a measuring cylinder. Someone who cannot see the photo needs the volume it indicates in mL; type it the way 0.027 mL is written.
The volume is 820 mL
